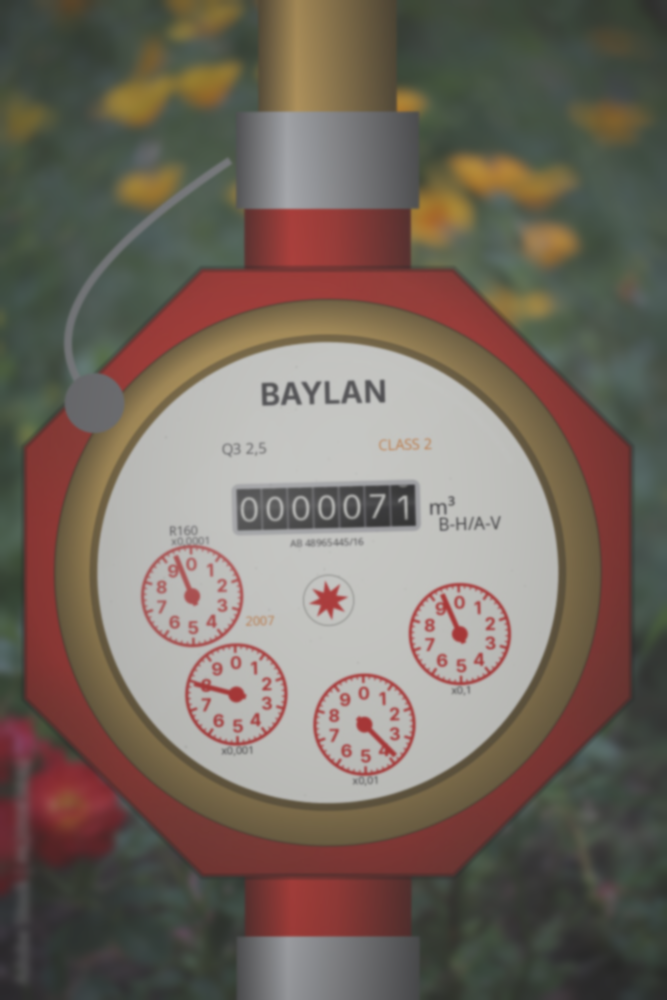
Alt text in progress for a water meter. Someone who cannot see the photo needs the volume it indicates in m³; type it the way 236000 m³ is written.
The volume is 70.9379 m³
